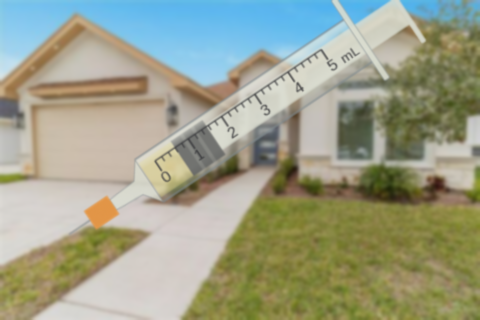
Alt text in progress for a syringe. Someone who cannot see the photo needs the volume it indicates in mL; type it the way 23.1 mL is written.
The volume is 0.6 mL
